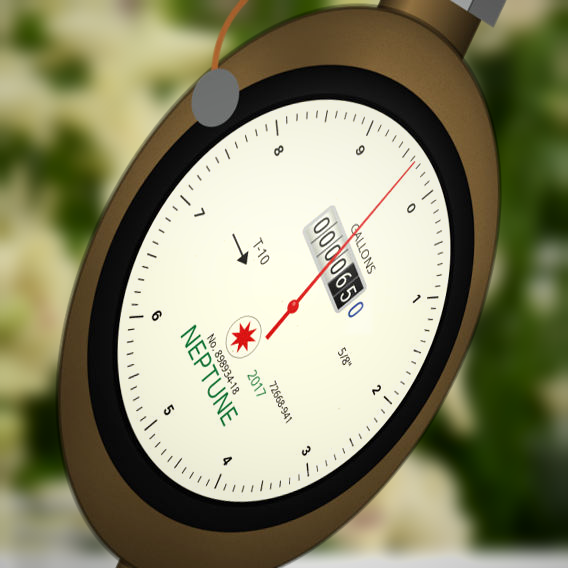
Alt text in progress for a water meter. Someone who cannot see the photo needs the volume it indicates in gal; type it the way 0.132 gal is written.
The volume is 649.6 gal
